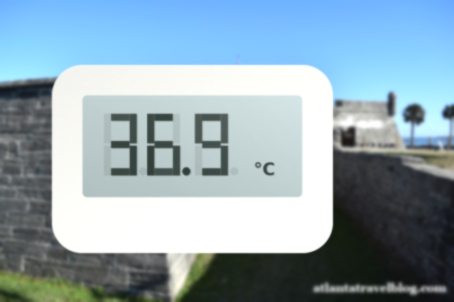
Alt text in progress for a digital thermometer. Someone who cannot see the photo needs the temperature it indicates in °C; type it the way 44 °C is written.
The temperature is 36.9 °C
